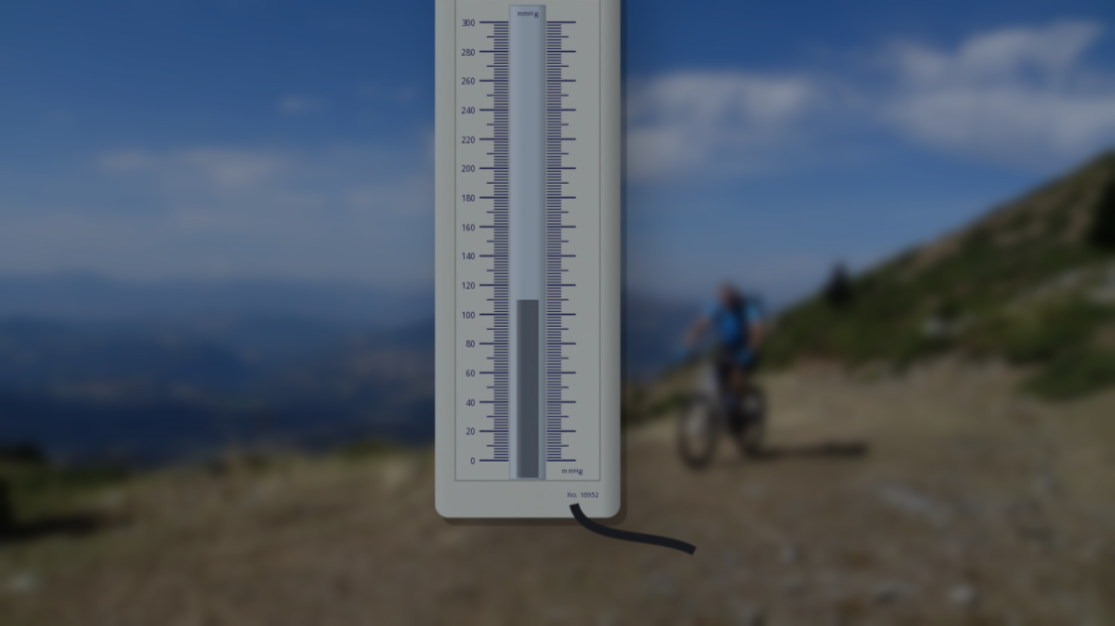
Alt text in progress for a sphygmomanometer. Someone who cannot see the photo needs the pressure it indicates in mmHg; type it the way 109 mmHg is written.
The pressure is 110 mmHg
